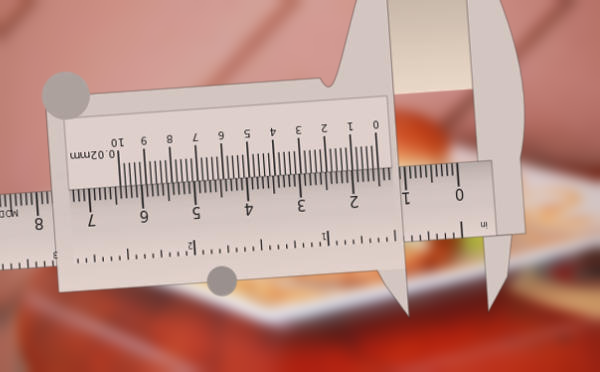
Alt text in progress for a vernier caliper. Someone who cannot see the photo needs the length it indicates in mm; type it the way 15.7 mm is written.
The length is 15.0 mm
